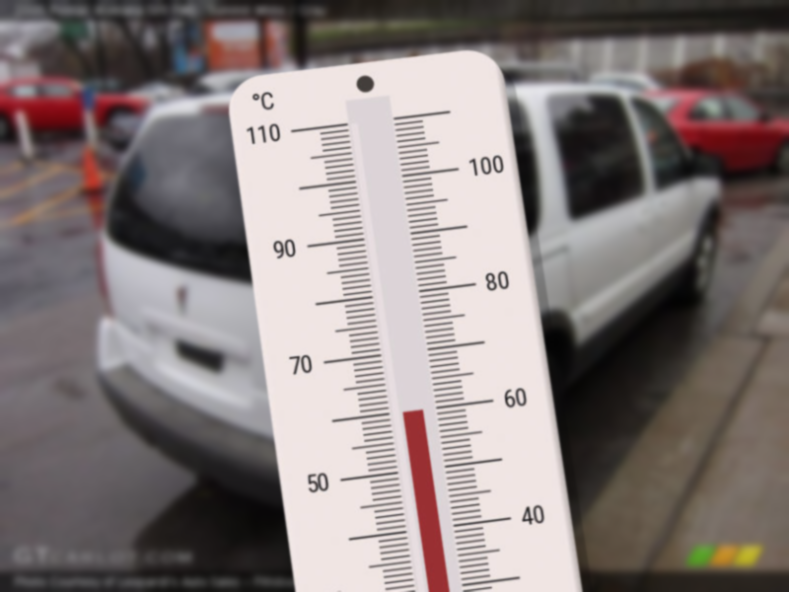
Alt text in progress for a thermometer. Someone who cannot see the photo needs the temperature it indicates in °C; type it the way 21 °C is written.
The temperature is 60 °C
